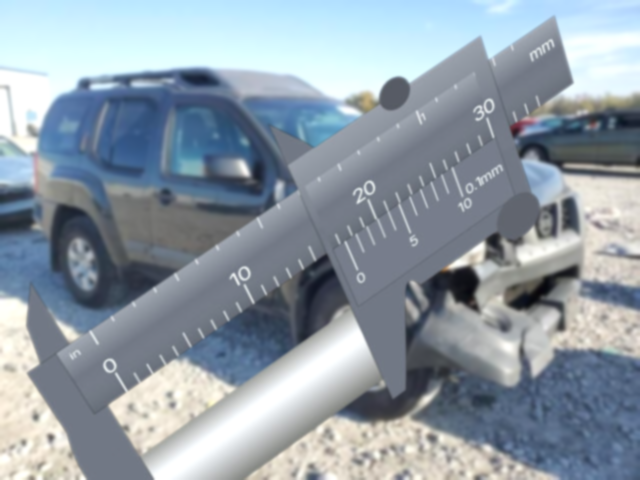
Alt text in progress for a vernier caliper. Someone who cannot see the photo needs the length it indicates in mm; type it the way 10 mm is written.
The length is 17.4 mm
